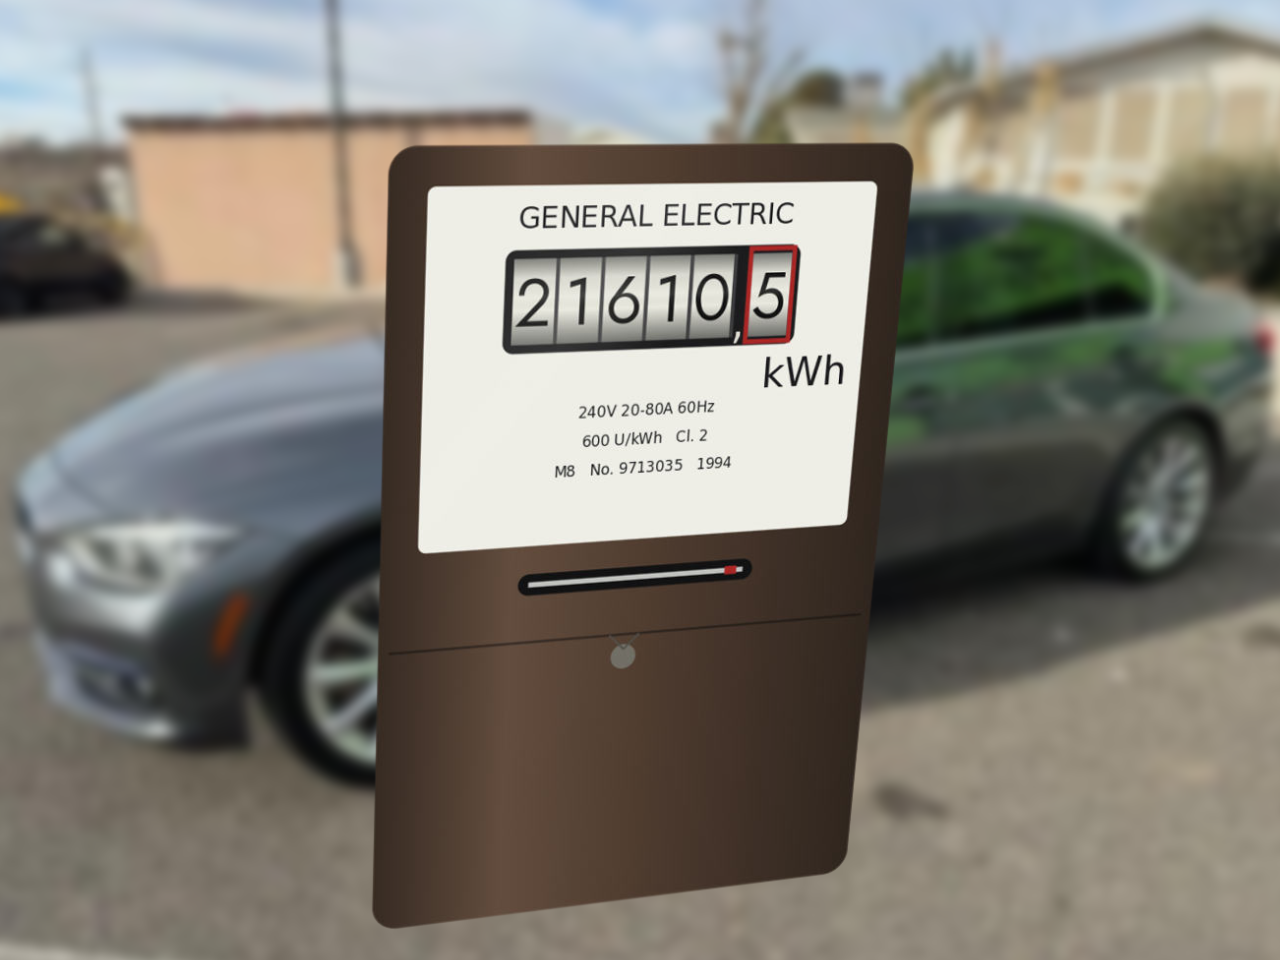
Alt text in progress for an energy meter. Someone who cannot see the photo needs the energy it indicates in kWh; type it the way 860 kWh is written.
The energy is 21610.5 kWh
